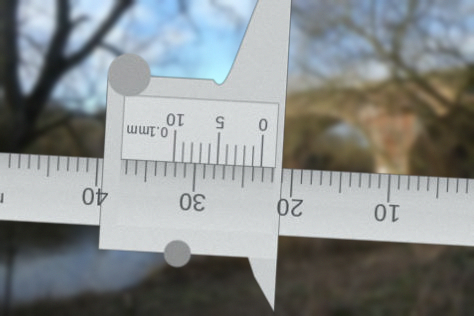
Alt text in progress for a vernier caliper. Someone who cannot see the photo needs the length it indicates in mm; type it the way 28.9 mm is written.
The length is 23.2 mm
